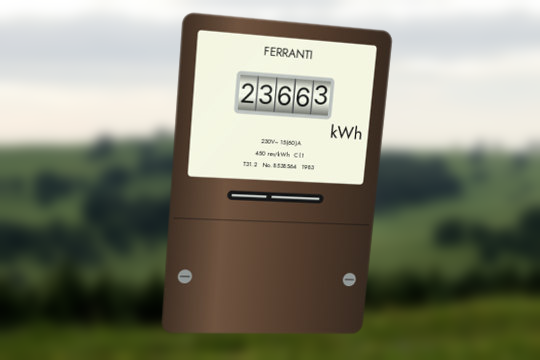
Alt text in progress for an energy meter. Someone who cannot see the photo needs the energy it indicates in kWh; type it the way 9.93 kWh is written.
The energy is 23663 kWh
